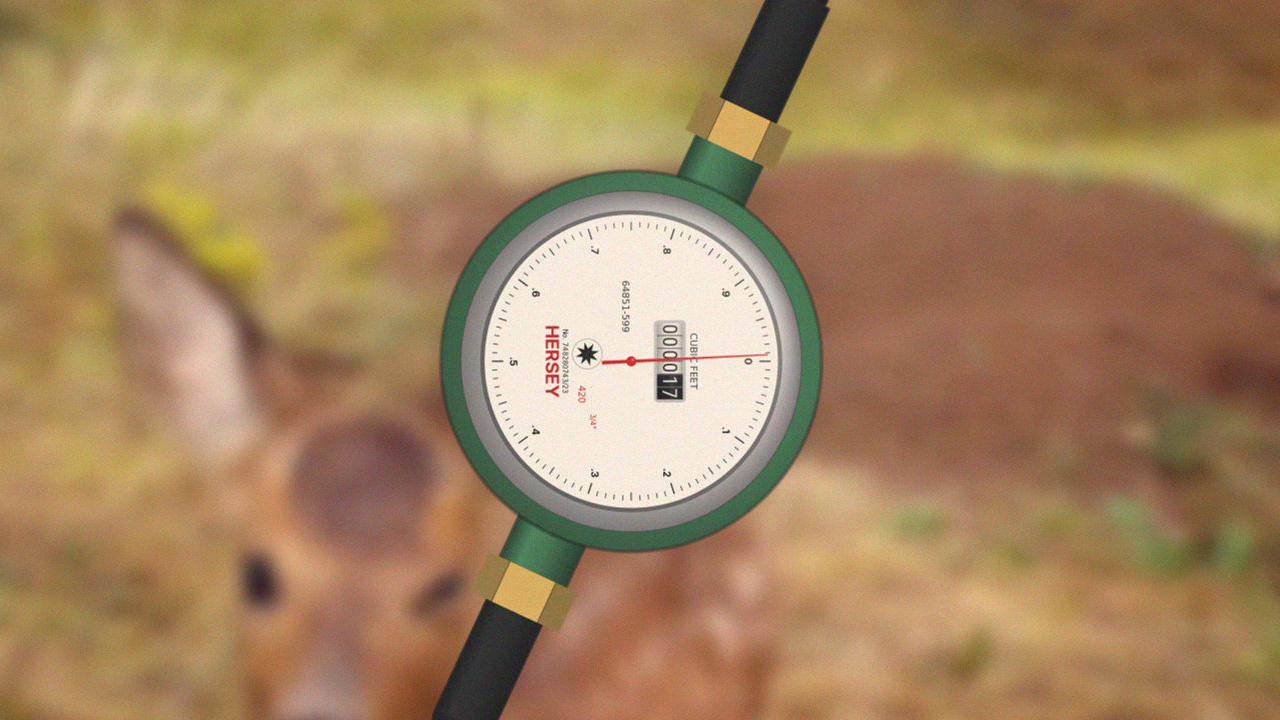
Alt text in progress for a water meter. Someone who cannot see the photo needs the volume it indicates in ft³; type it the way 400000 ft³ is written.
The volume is 16.99 ft³
